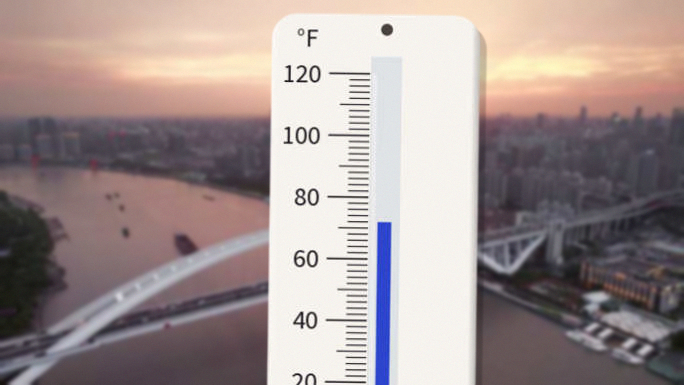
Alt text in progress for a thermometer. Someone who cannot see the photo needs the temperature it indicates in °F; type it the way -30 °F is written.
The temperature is 72 °F
